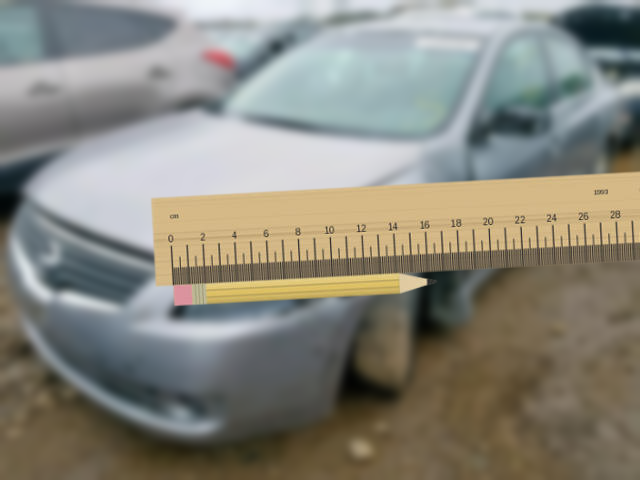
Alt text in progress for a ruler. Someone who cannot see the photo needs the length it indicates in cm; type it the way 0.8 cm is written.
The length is 16.5 cm
